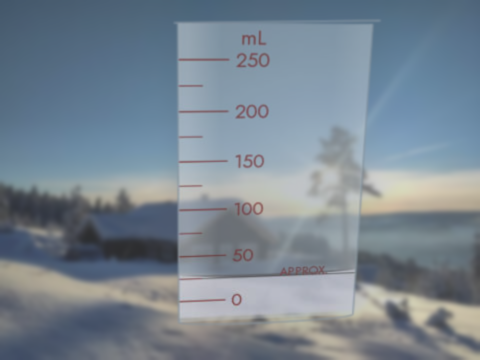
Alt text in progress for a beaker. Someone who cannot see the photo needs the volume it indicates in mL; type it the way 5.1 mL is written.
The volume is 25 mL
